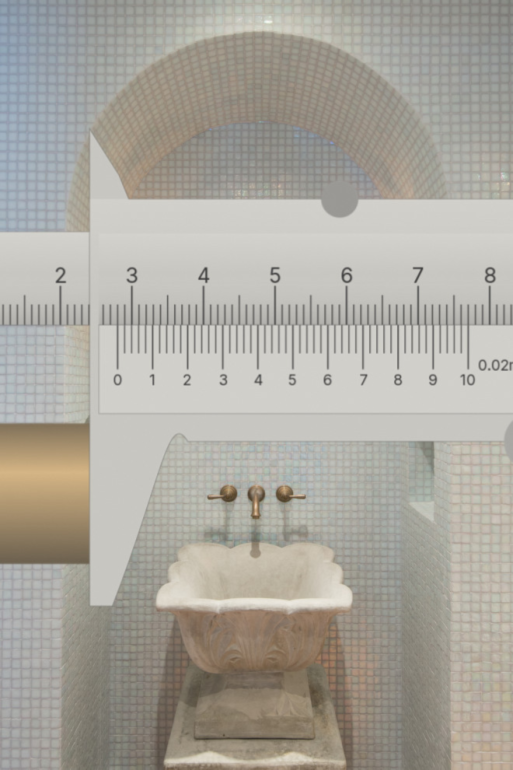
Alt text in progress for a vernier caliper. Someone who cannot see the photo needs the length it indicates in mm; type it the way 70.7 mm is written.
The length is 28.0 mm
